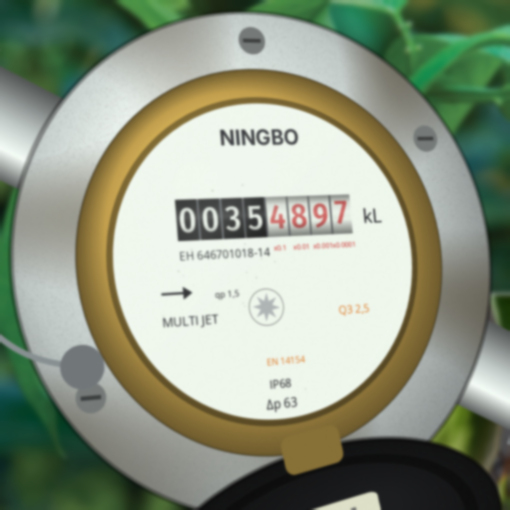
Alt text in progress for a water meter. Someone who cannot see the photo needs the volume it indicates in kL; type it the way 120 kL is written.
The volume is 35.4897 kL
